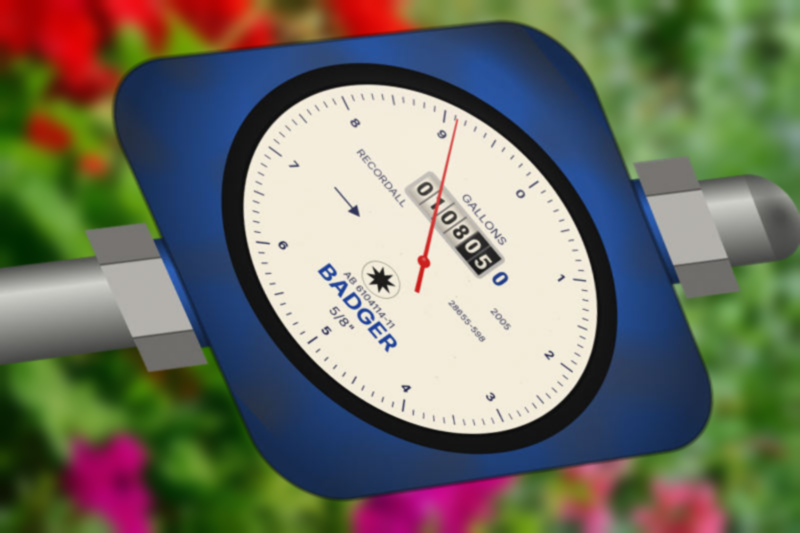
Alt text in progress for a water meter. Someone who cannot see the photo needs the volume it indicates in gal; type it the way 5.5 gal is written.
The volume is 108049.1 gal
